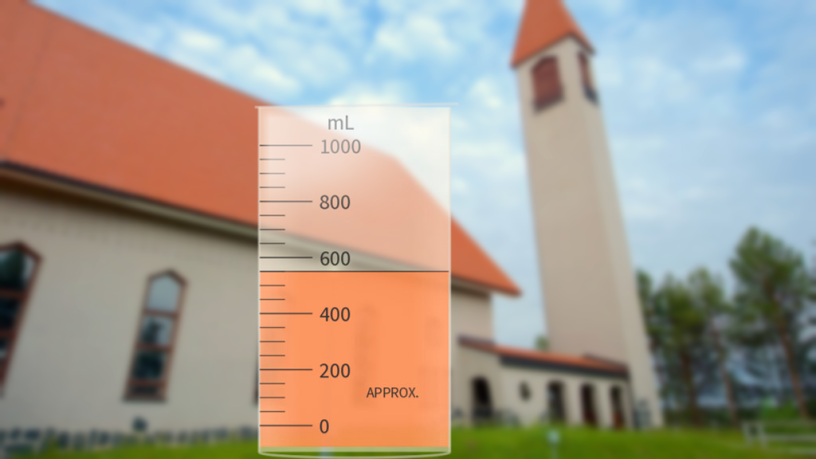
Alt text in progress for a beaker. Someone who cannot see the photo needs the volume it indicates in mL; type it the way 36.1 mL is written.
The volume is 550 mL
